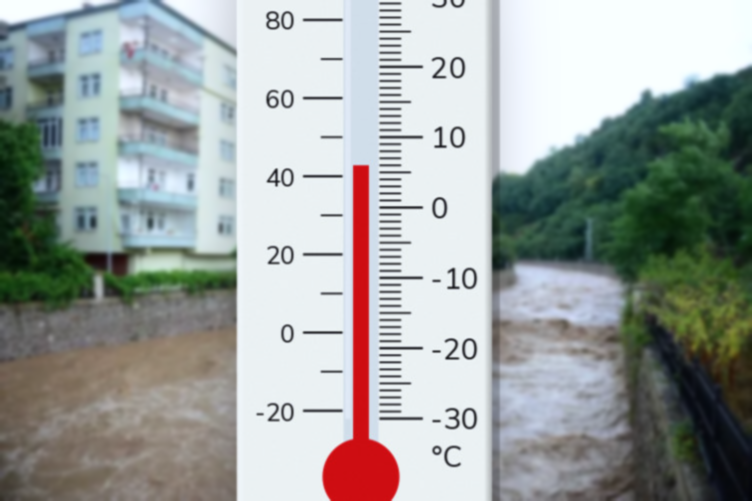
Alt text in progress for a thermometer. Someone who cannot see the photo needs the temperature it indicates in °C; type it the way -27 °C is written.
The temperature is 6 °C
